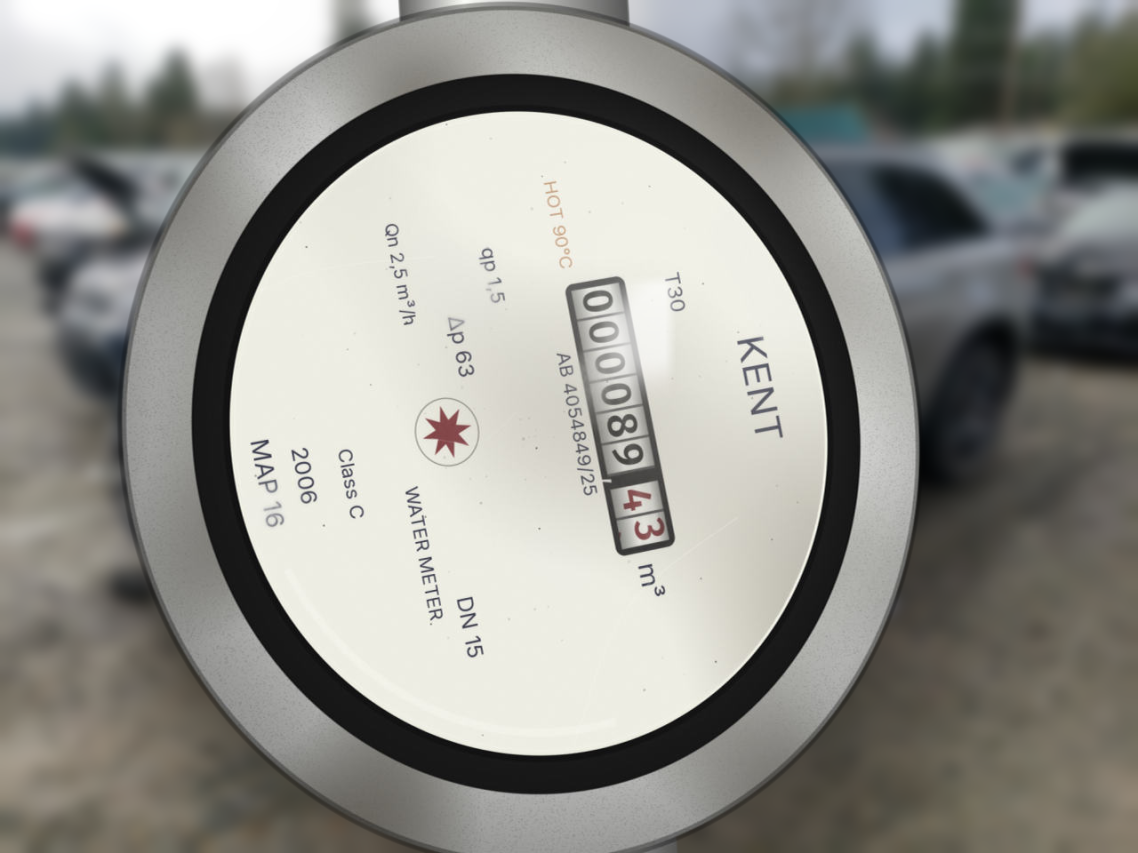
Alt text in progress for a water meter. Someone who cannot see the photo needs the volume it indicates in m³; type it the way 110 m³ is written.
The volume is 89.43 m³
